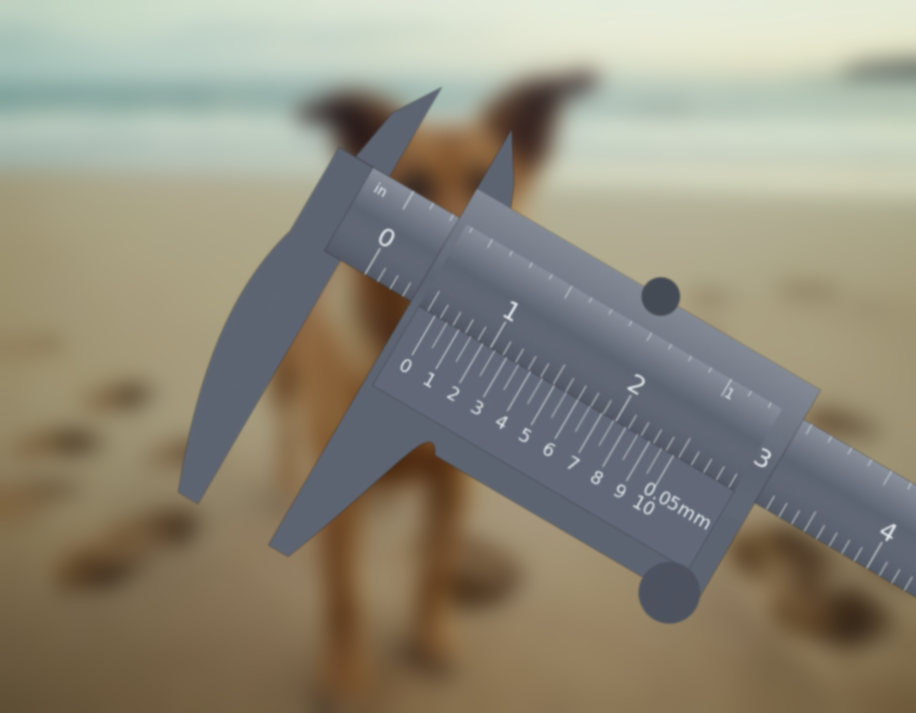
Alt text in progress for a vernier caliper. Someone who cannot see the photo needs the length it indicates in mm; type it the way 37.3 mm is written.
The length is 5.6 mm
